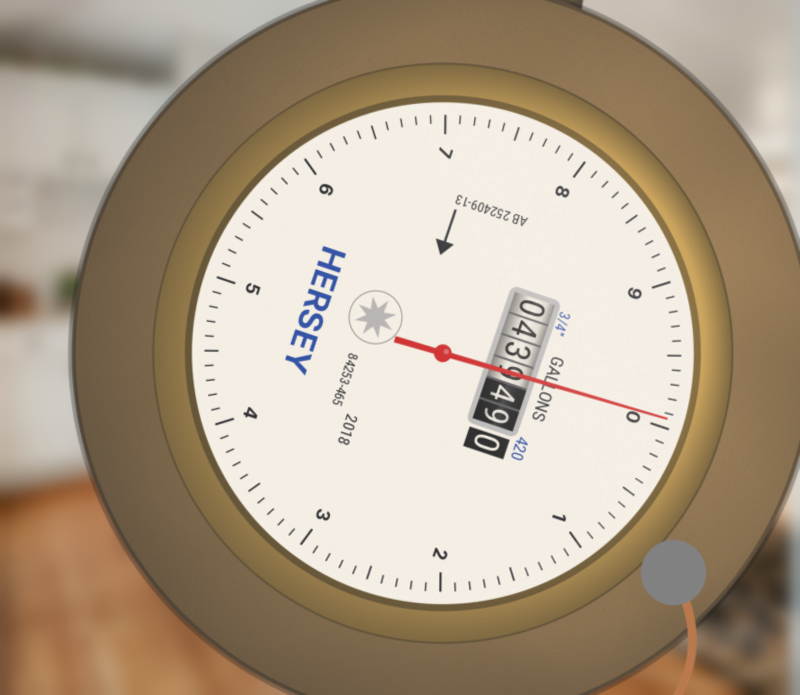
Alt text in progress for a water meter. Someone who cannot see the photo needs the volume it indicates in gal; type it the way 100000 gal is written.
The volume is 439489.9 gal
